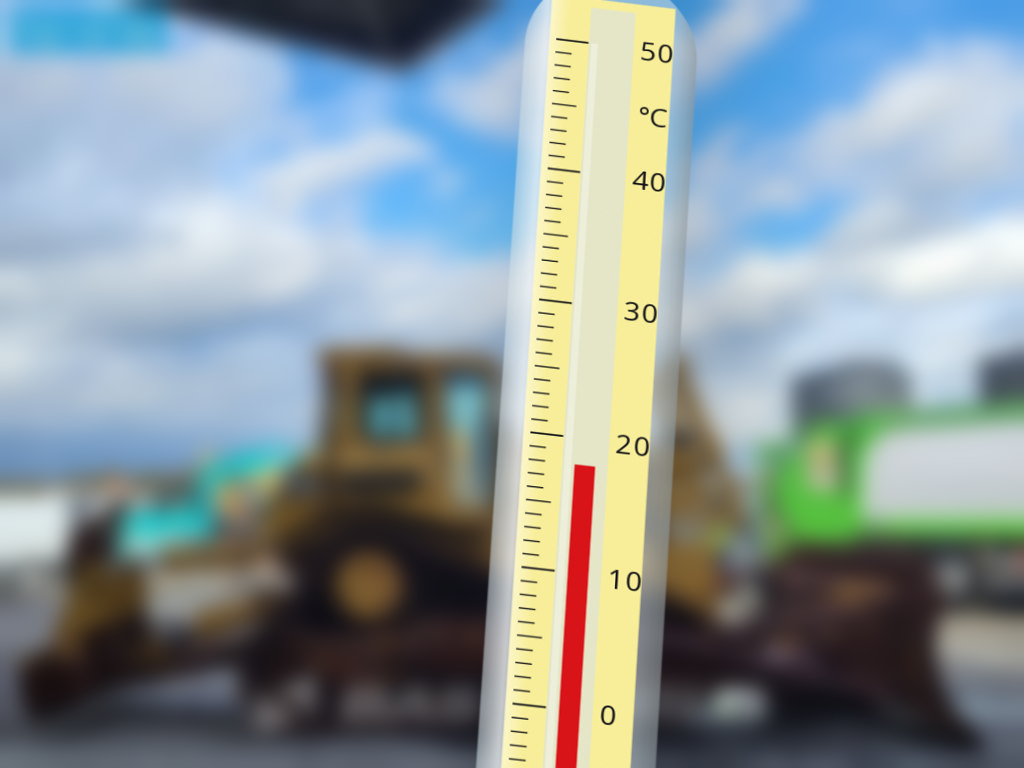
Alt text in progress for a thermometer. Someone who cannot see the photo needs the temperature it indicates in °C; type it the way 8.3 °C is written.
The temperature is 18 °C
